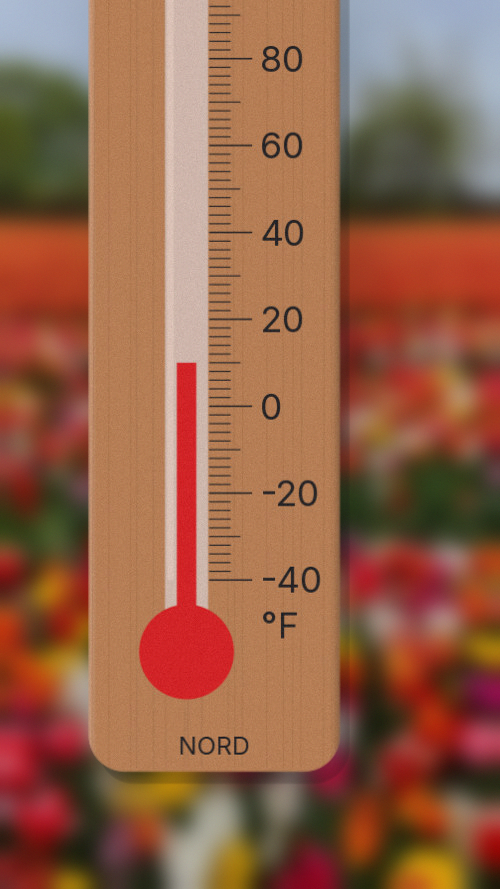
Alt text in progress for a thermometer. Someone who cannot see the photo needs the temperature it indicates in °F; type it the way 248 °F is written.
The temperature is 10 °F
